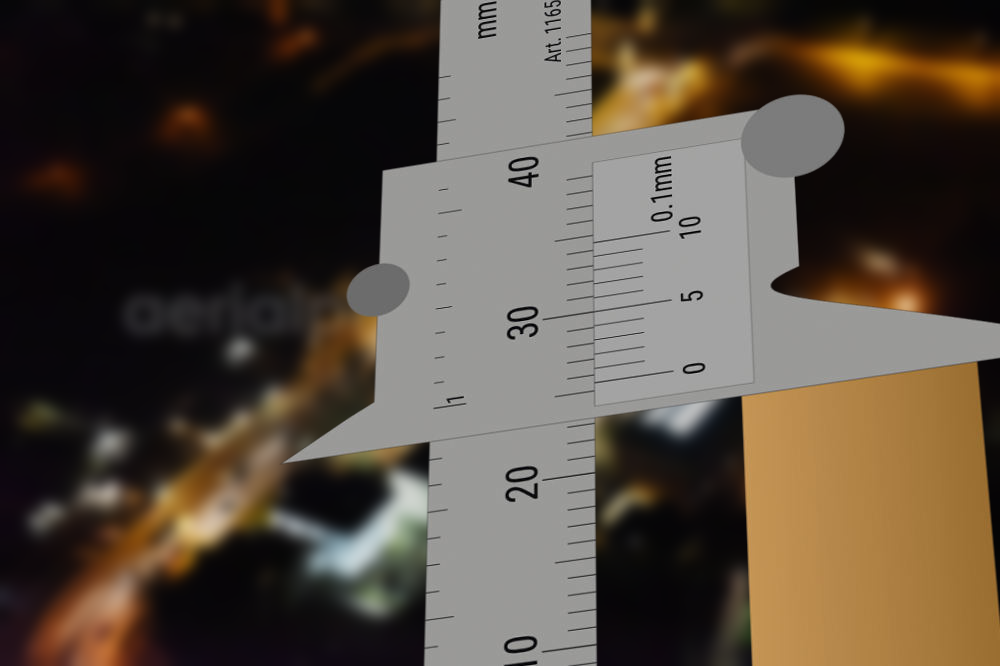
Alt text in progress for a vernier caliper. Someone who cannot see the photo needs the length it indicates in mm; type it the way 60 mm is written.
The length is 25.5 mm
